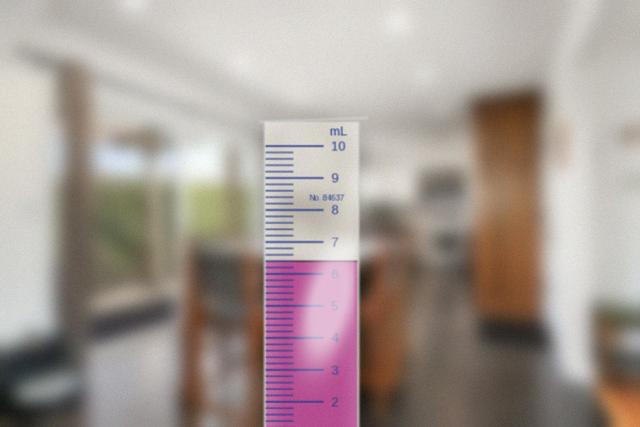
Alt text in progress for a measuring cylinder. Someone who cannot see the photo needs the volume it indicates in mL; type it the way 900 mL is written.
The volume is 6.4 mL
